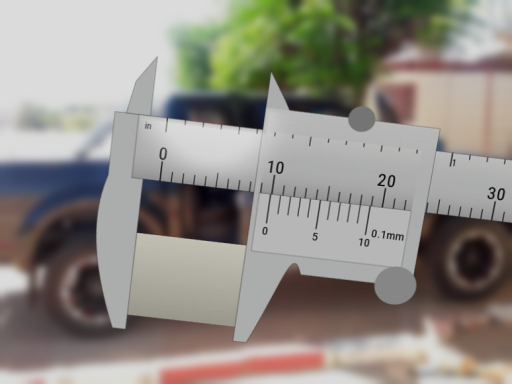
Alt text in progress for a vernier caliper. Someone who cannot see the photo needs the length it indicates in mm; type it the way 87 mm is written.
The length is 9.9 mm
